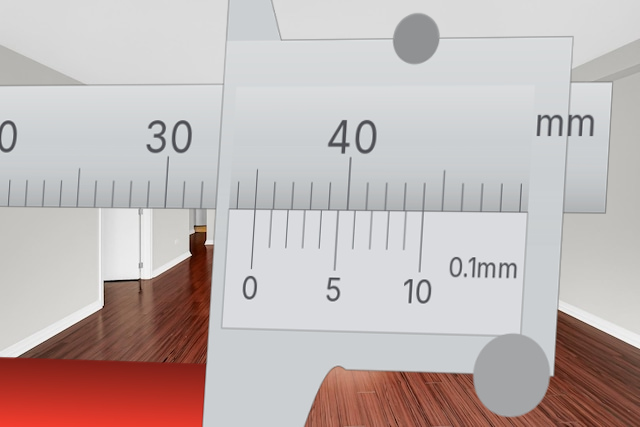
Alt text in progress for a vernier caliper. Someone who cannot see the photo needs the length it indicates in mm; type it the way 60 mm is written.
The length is 35.0 mm
